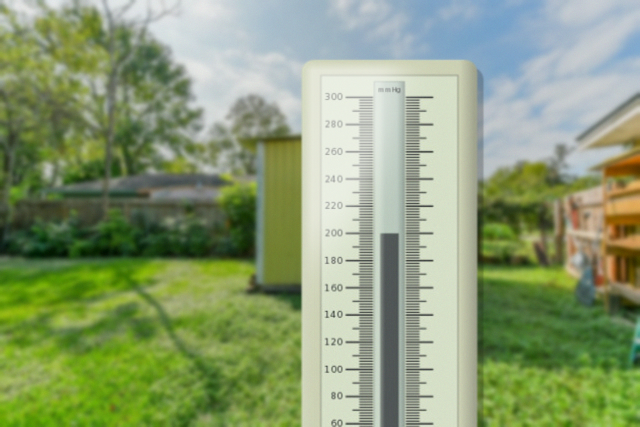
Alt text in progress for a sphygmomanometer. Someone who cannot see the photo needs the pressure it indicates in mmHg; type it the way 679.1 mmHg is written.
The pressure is 200 mmHg
